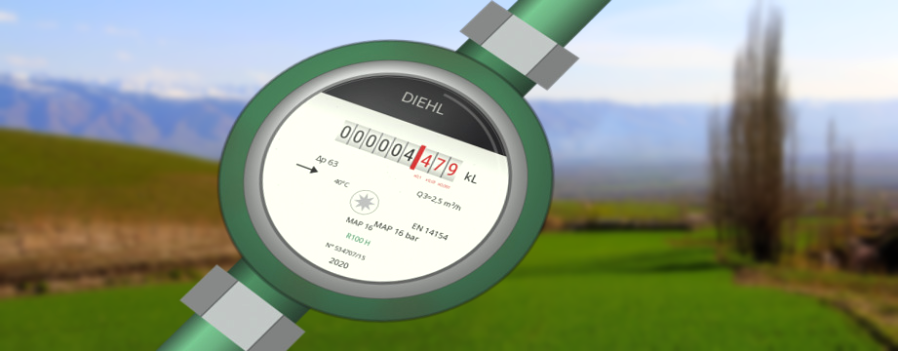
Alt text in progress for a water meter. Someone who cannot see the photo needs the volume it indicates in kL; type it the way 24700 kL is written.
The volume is 4.479 kL
